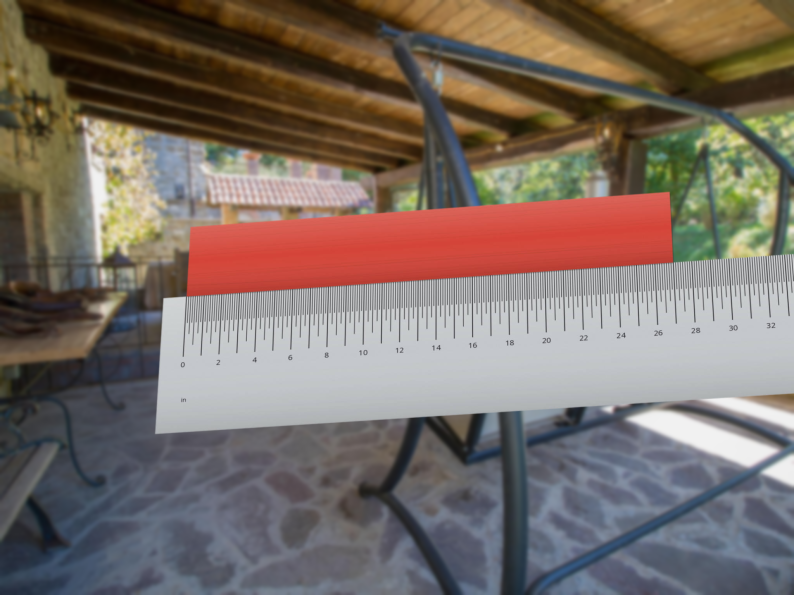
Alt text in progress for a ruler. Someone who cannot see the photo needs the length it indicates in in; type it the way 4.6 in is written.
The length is 27 in
